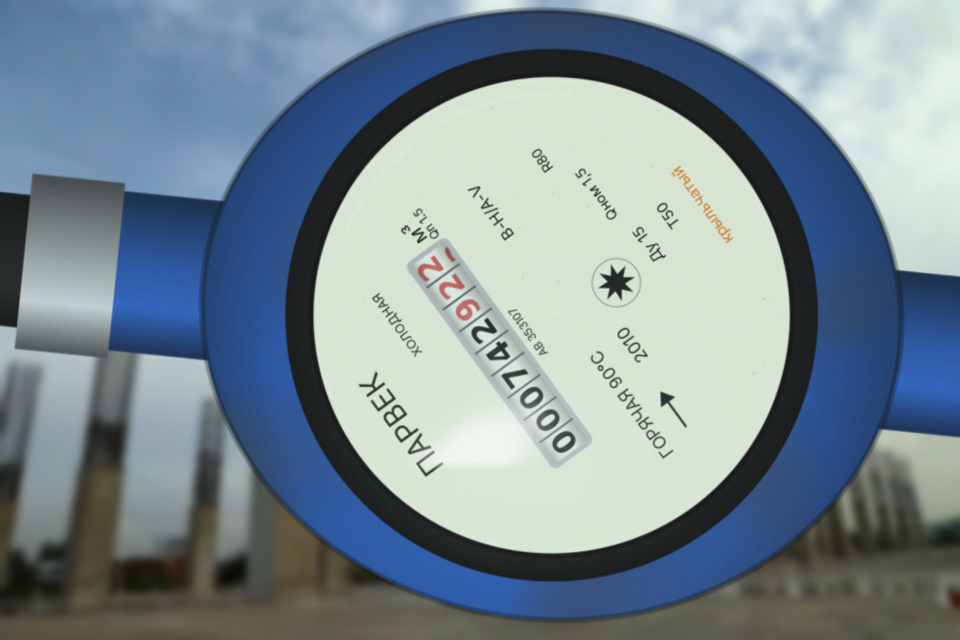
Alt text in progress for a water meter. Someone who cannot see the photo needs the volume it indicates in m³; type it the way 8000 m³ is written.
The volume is 742.922 m³
